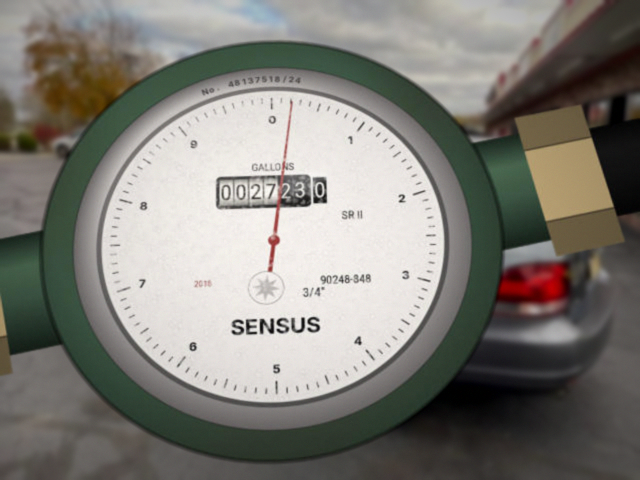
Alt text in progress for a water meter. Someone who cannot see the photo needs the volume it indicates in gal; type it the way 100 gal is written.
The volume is 27230.2 gal
